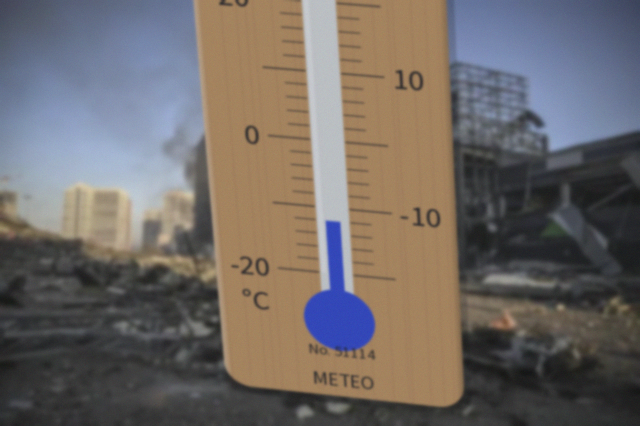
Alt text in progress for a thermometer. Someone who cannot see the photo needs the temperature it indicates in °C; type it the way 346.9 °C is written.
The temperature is -12 °C
